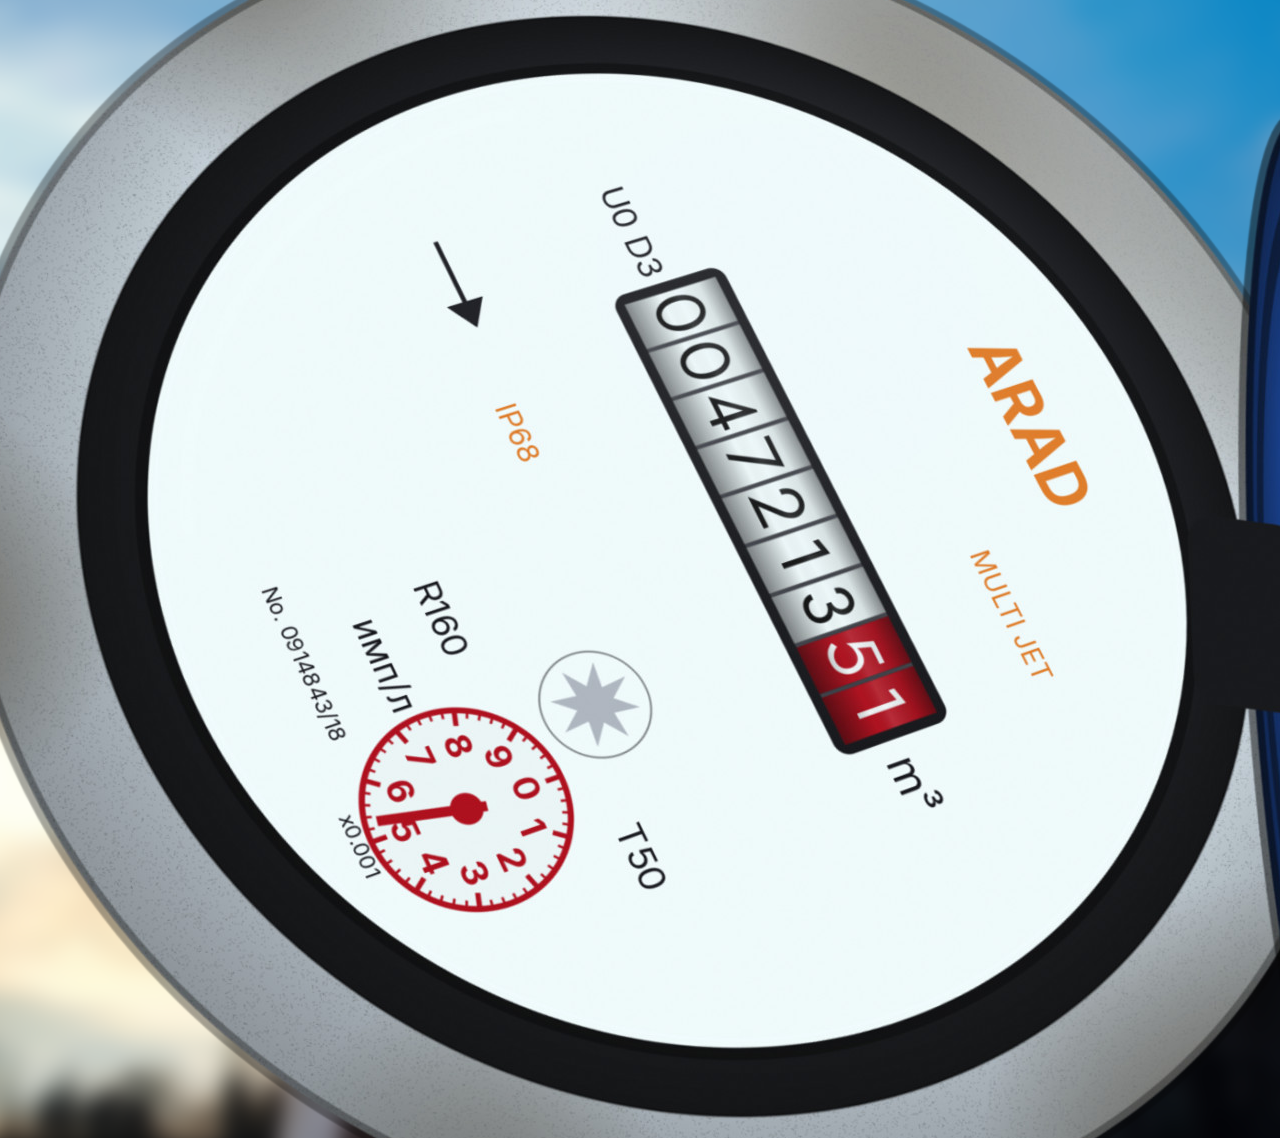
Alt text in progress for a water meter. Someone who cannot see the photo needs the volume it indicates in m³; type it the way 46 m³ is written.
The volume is 47213.515 m³
